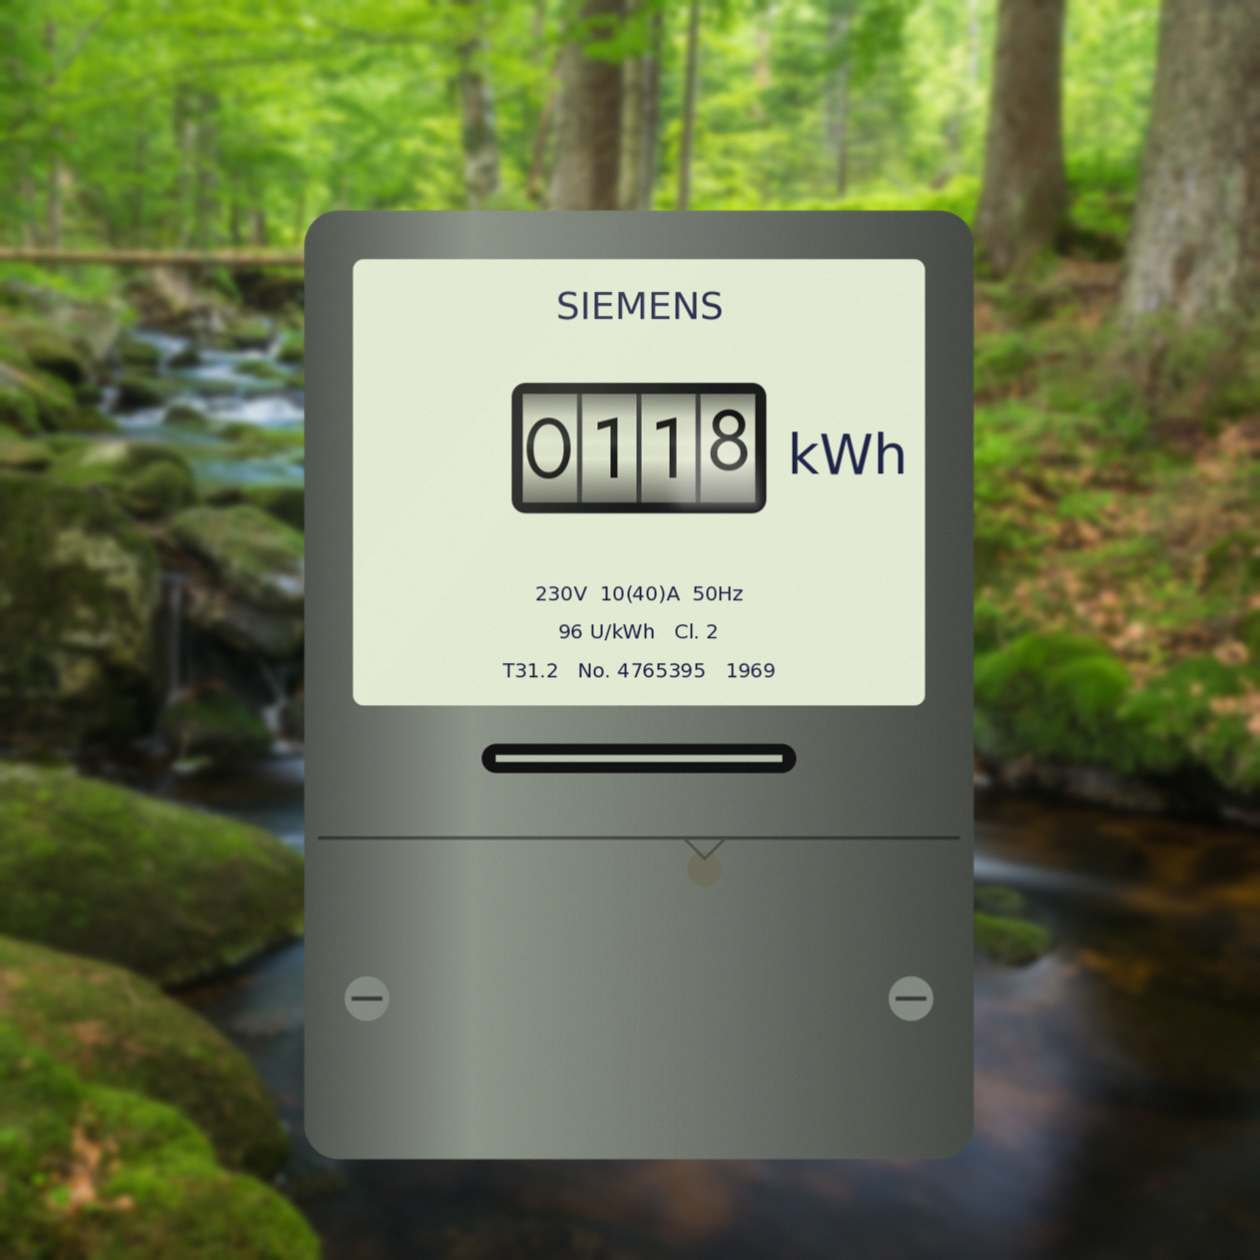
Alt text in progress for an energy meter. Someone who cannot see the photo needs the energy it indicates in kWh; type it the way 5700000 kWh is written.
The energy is 118 kWh
